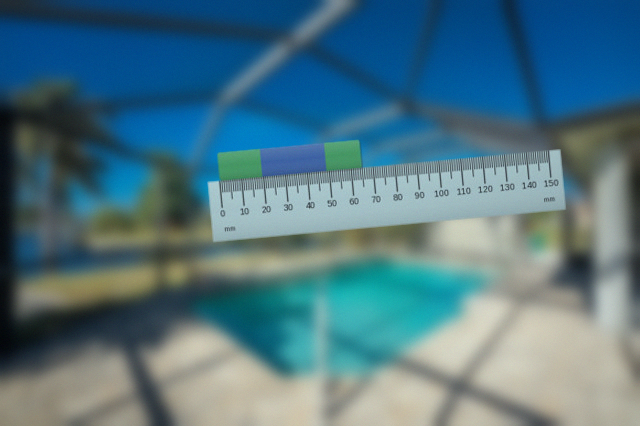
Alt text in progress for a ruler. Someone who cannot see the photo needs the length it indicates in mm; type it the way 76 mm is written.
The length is 65 mm
